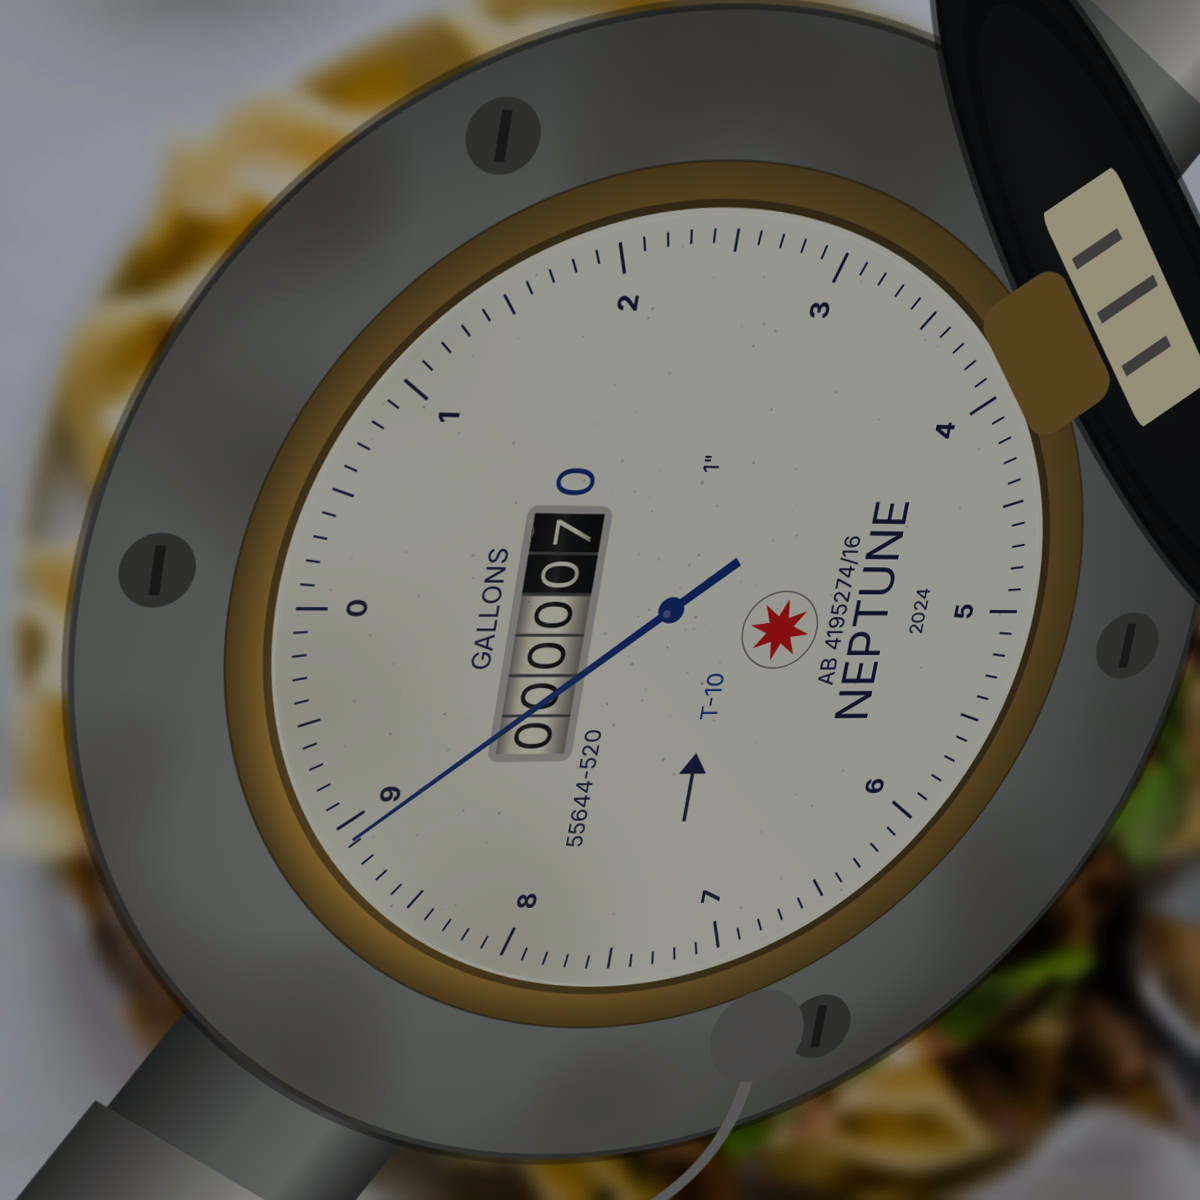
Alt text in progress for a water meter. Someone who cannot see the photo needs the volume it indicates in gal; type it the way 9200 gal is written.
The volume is 68.9 gal
